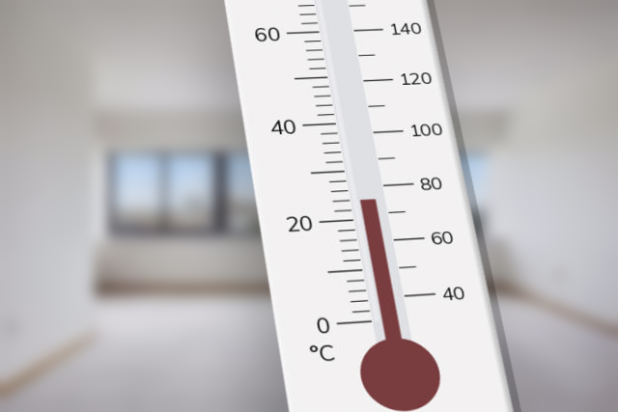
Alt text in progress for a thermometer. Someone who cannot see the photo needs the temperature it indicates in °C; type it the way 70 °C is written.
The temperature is 24 °C
